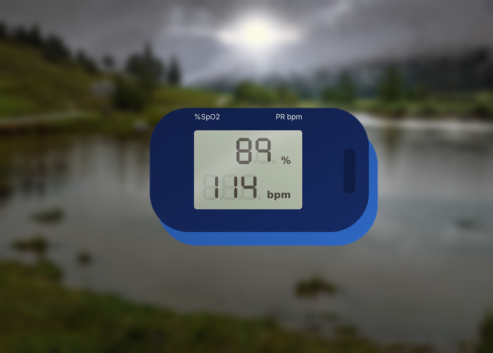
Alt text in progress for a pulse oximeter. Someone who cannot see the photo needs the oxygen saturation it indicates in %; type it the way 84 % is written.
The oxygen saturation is 89 %
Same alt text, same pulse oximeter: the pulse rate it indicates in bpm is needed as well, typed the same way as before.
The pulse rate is 114 bpm
